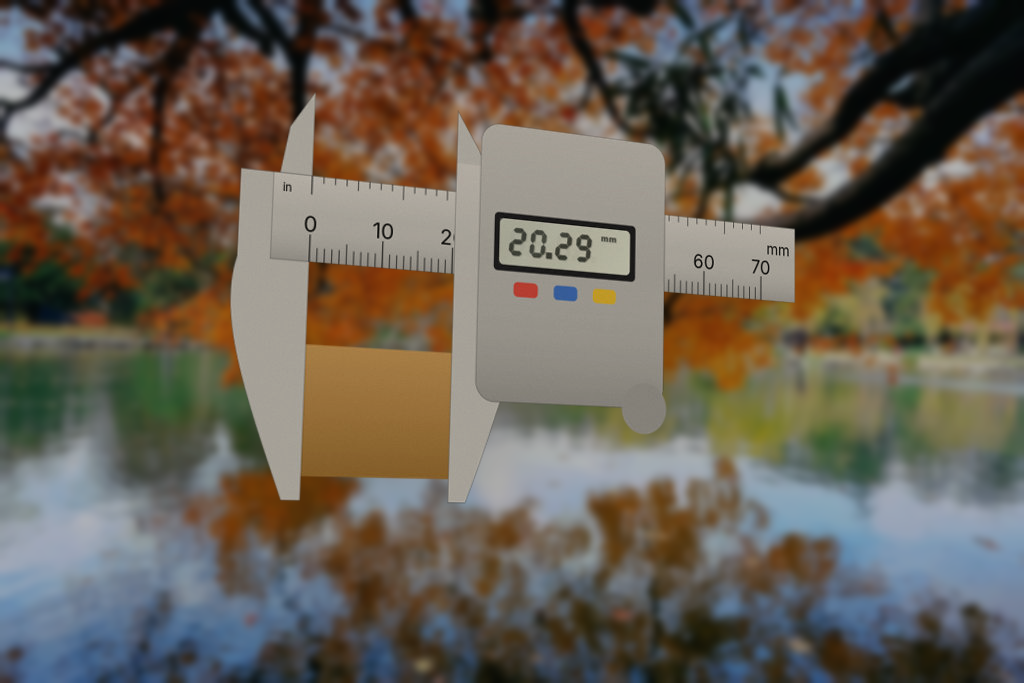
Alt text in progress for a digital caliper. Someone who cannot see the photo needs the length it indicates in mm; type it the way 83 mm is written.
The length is 20.29 mm
